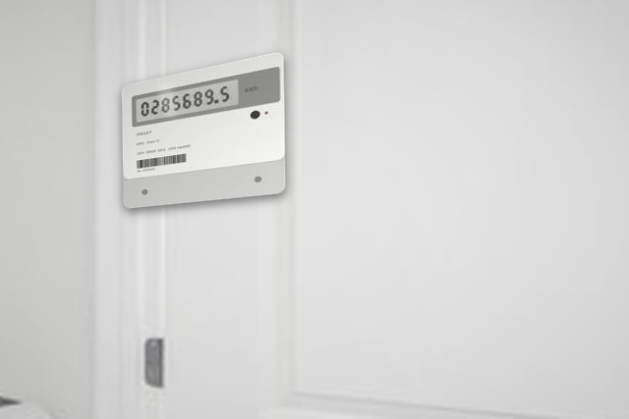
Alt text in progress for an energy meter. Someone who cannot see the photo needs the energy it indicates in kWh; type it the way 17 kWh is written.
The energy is 285689.5 kWh
